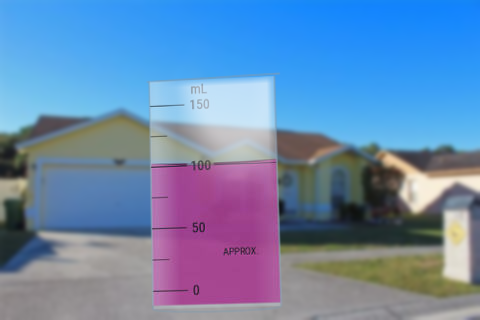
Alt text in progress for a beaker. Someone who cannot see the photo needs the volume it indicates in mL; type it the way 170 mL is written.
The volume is 100 mL
